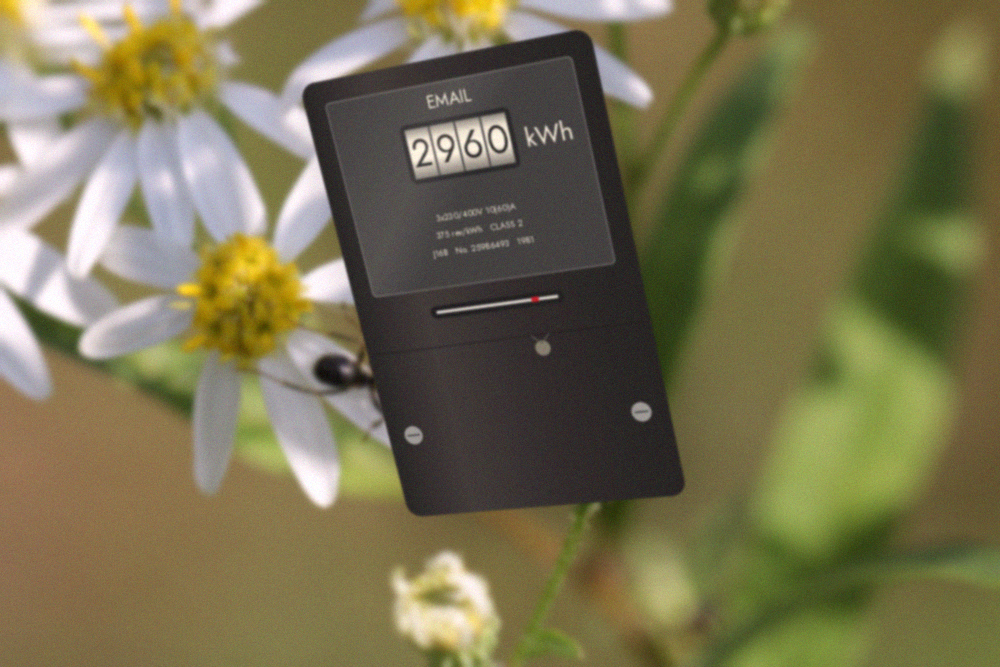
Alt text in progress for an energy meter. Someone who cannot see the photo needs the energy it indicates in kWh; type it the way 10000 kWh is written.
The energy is 2960 kWh
